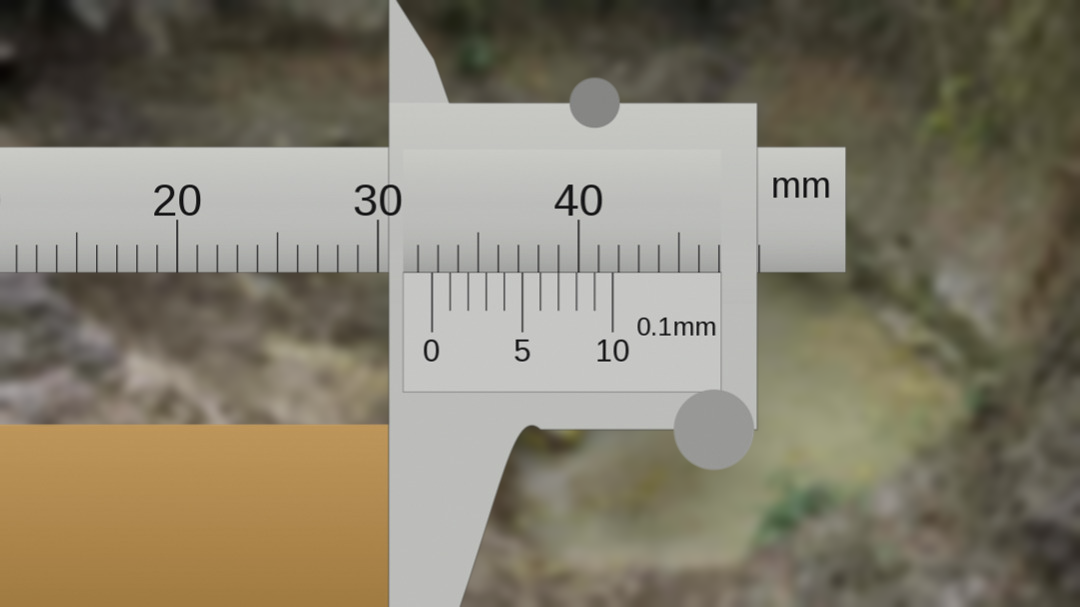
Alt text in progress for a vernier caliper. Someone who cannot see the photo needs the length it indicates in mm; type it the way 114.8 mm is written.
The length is 32.7 mm
